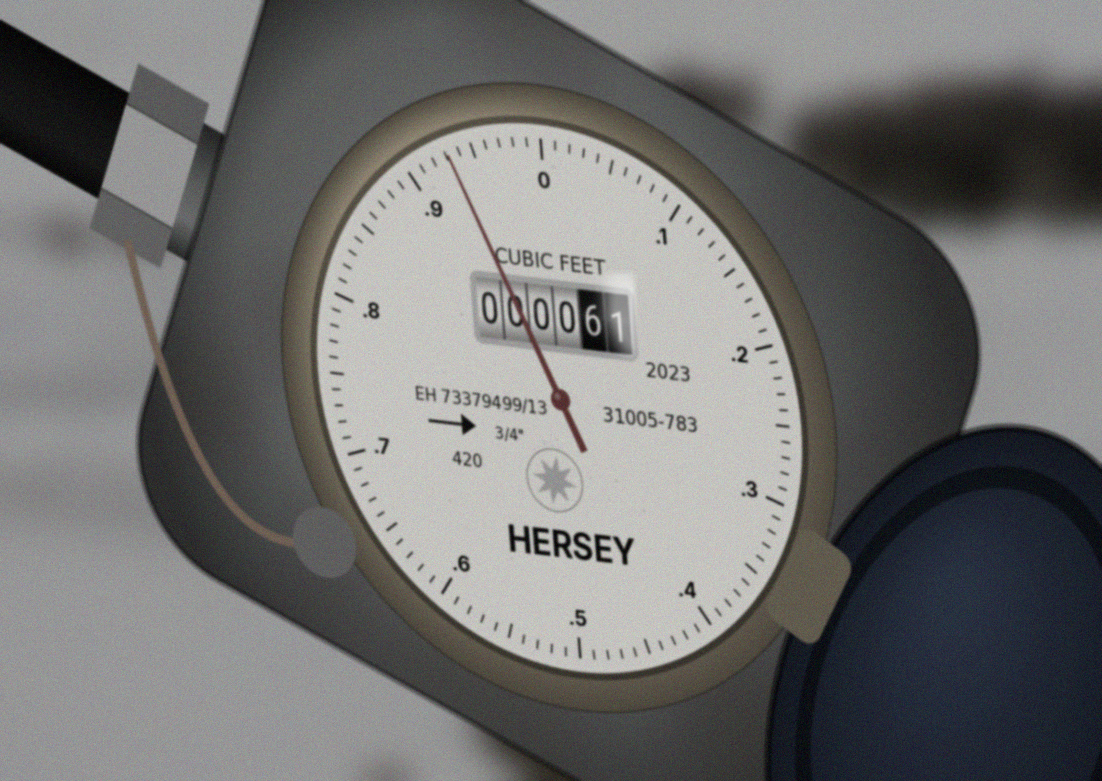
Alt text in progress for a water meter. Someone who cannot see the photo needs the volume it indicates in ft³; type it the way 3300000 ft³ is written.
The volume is 60.93 ft³
